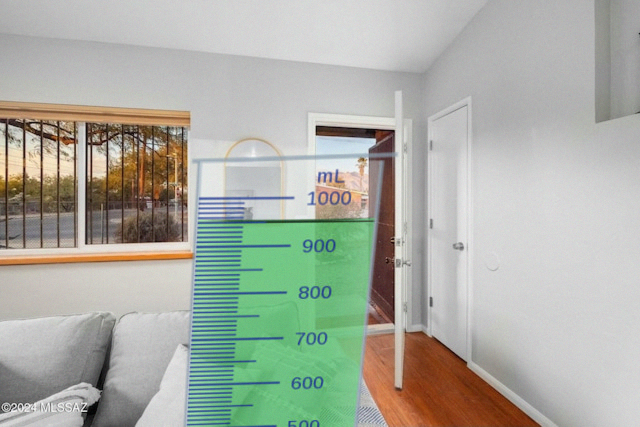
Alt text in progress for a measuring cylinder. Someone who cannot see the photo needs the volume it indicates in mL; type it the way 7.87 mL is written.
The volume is 950 mL
